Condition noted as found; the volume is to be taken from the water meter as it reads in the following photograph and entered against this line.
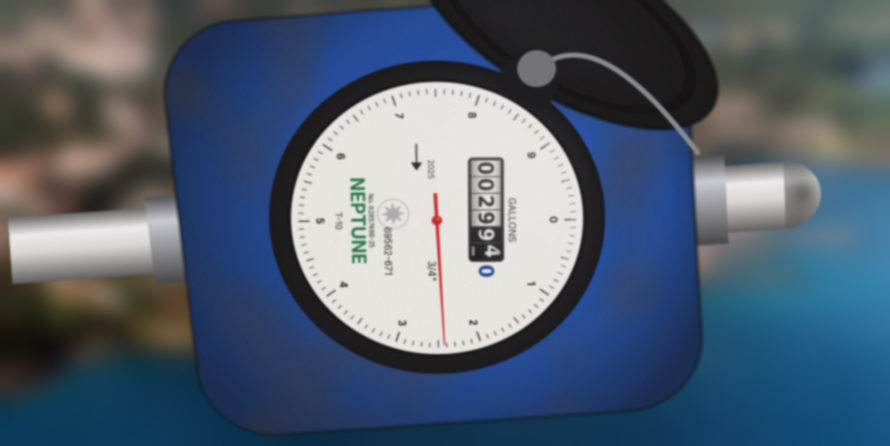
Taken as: 29942.4 gal
